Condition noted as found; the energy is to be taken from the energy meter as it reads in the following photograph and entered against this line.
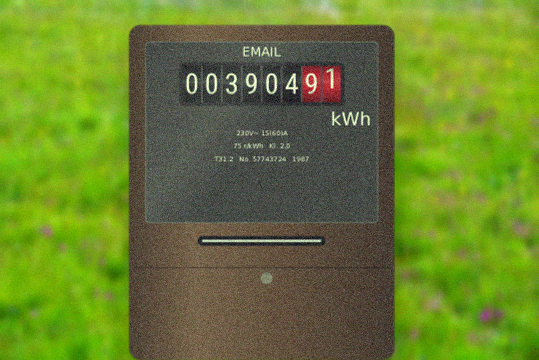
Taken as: 3904.91 kWh
